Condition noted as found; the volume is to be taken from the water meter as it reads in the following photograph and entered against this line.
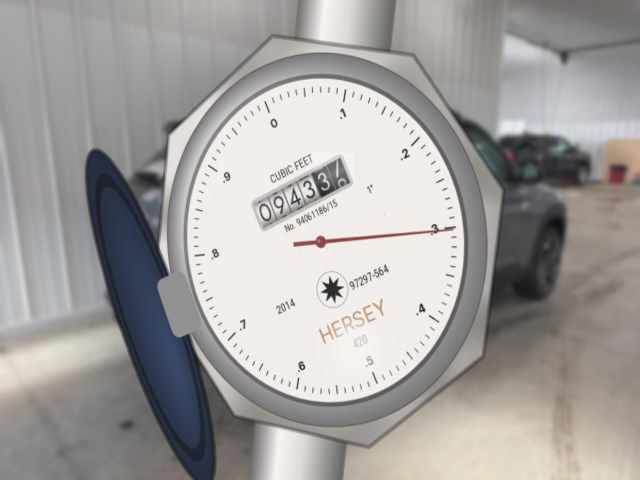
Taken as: 94337.30 ft³
